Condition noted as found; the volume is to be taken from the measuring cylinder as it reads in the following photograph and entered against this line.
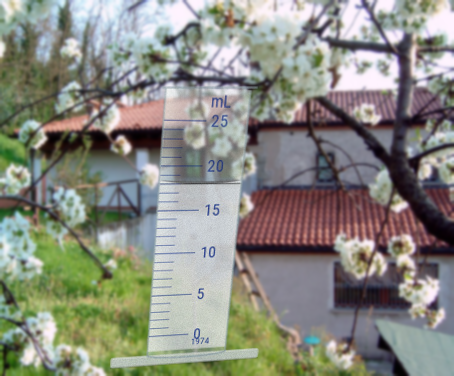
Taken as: 18 mL
